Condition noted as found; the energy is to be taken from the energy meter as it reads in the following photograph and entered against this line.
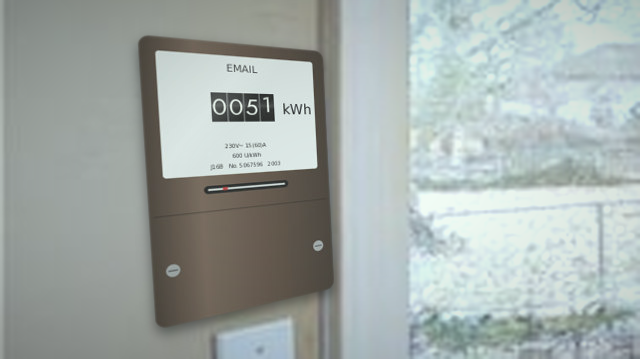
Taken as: 51 kWh
